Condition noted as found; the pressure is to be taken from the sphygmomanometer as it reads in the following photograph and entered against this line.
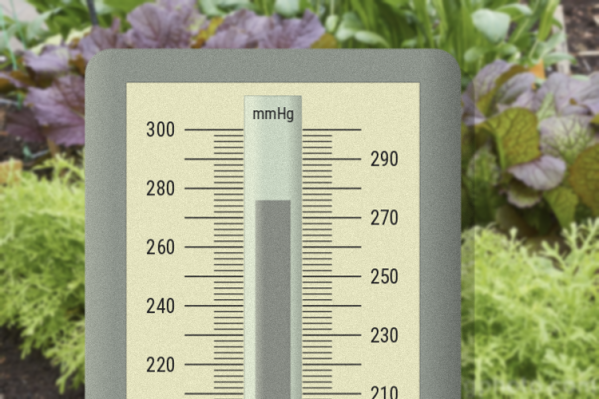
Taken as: 276 mmHg
